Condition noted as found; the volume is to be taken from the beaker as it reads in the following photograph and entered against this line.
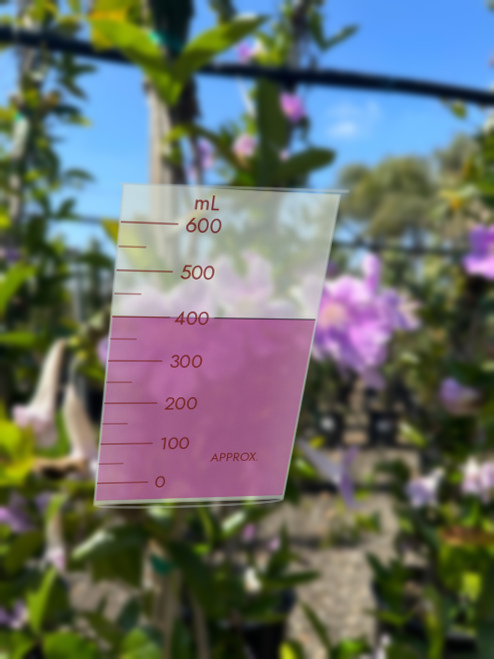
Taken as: 400 mL
